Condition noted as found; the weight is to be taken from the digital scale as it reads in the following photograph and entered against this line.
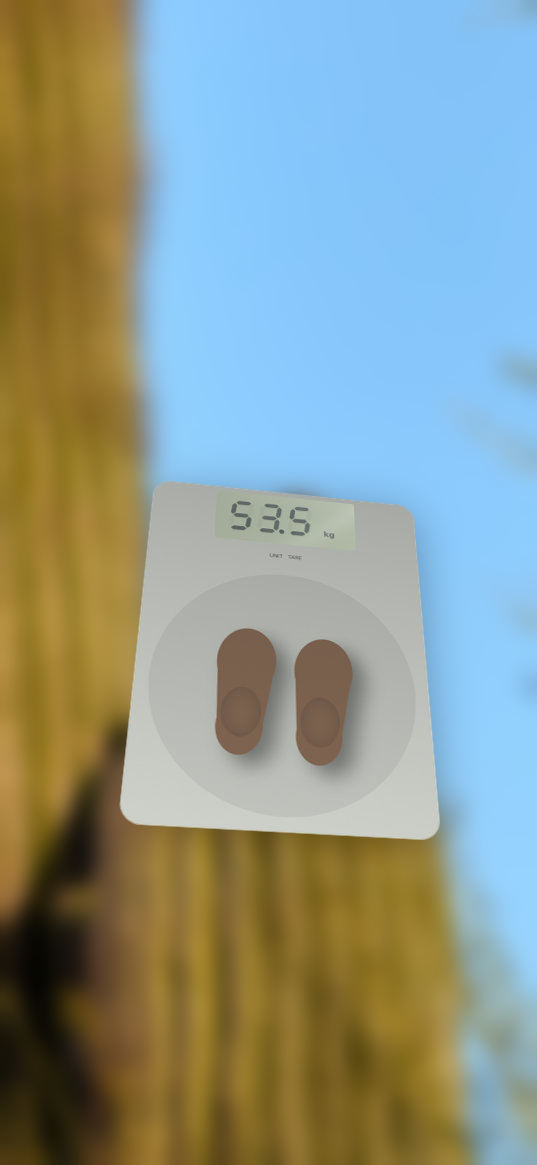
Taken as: 53.5 kg
